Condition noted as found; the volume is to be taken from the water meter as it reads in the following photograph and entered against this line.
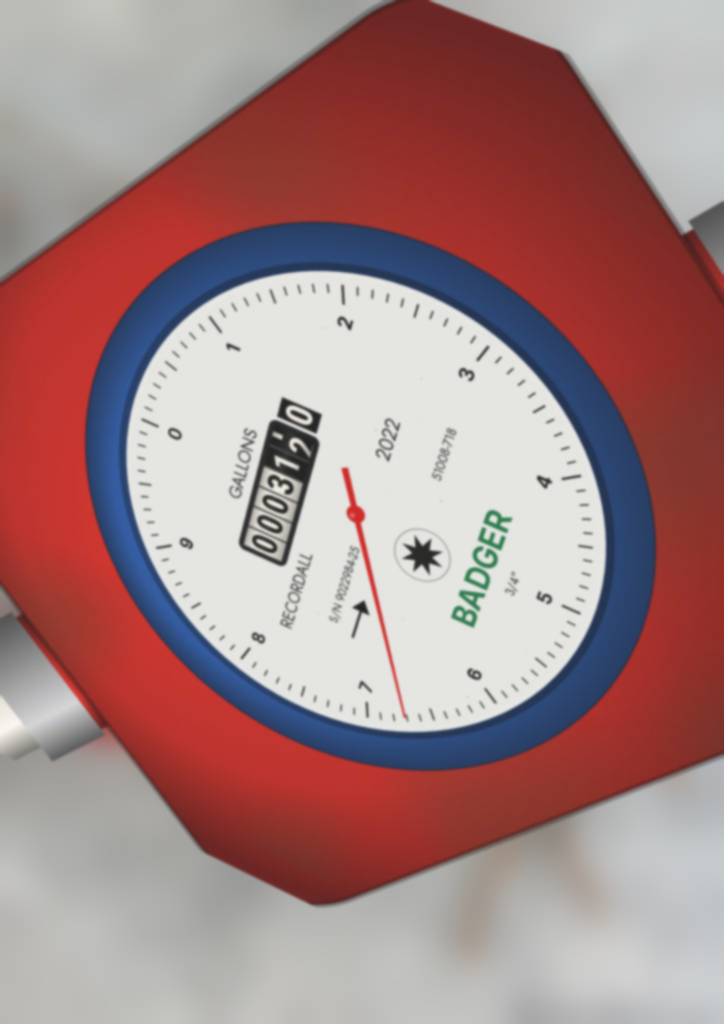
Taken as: 3116.7 gal
